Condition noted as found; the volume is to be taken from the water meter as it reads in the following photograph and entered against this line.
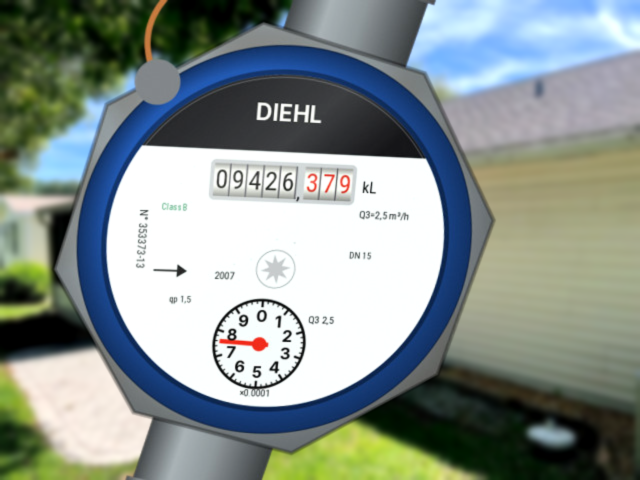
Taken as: 9426.3797 kL
